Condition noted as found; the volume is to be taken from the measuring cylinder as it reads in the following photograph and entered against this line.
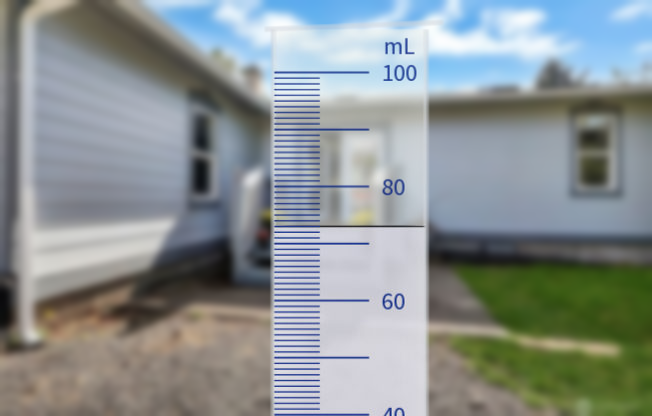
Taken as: 73 mL
